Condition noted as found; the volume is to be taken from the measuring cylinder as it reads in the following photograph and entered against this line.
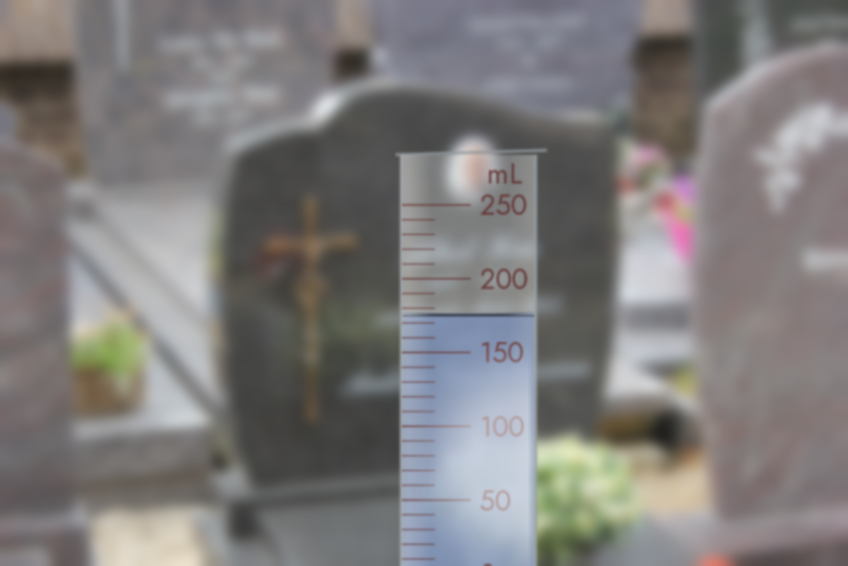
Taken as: 175 mL
